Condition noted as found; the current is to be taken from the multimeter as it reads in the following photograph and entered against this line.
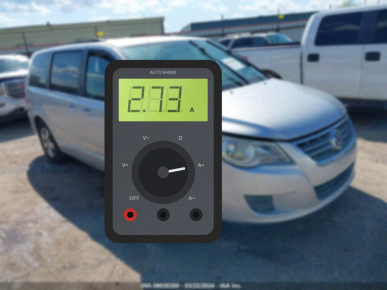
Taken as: 2.73 A
